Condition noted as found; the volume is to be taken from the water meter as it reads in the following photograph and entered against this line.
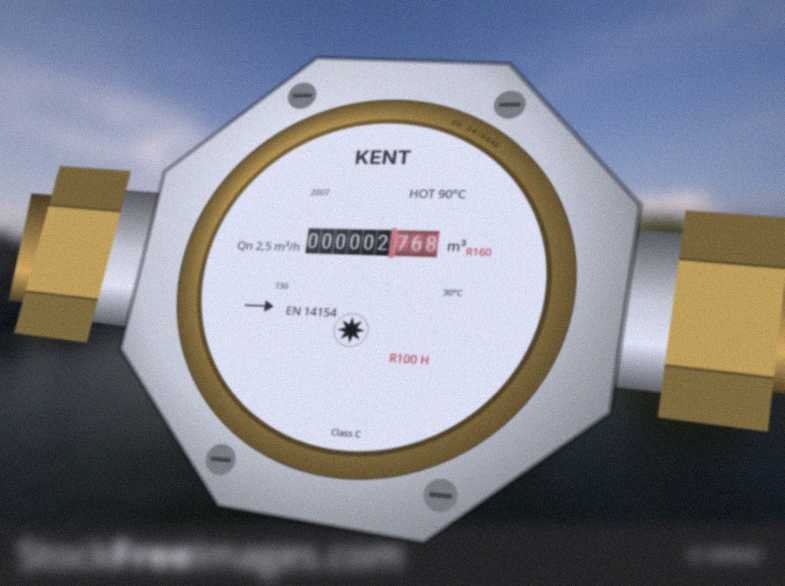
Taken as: 2.768 m³
